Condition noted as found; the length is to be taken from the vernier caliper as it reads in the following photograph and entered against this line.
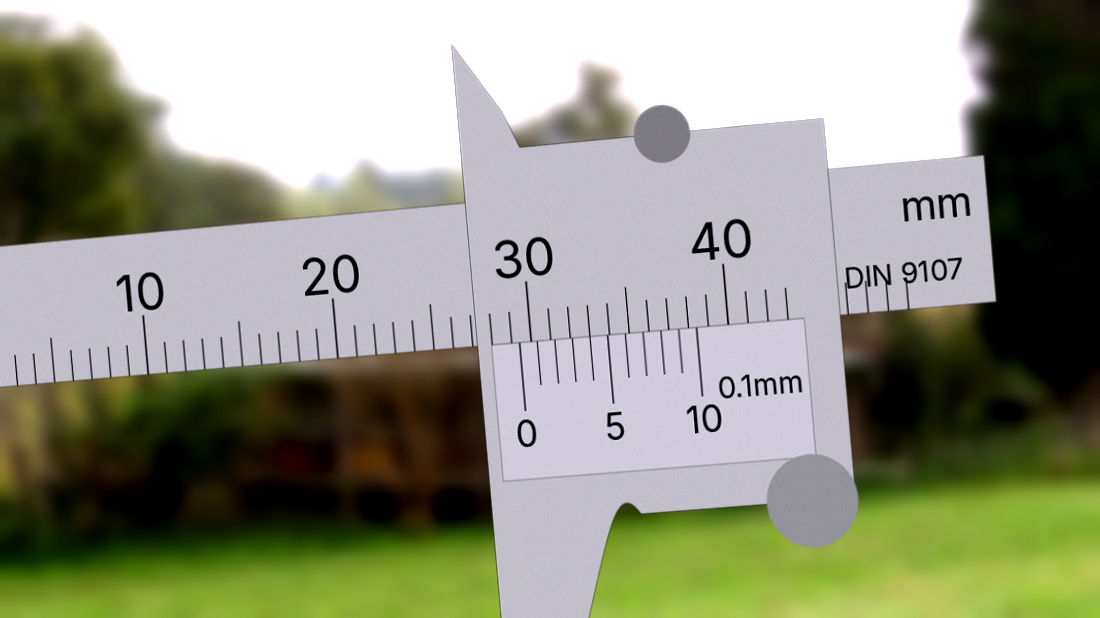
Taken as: 29.4 mm
